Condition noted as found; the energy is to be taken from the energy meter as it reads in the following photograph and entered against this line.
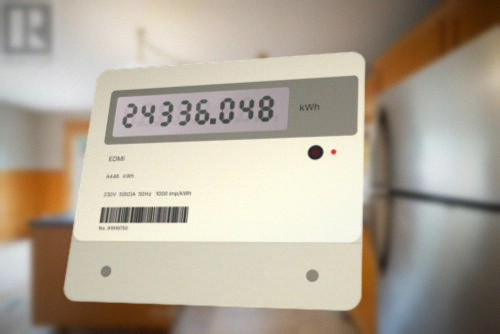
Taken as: 24336.048 kWh
